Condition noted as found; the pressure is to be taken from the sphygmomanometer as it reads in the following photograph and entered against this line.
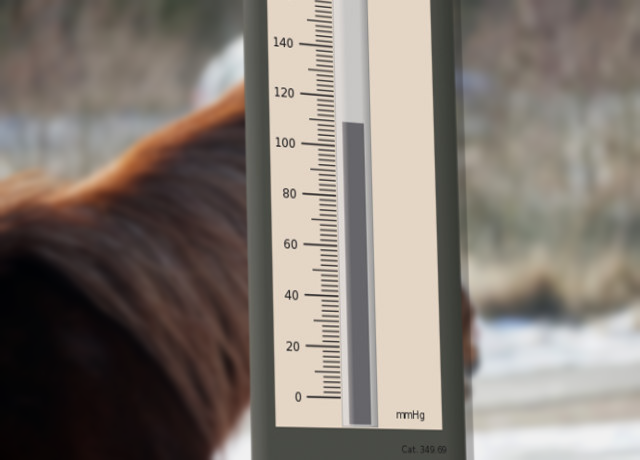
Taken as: 110 mmHg
